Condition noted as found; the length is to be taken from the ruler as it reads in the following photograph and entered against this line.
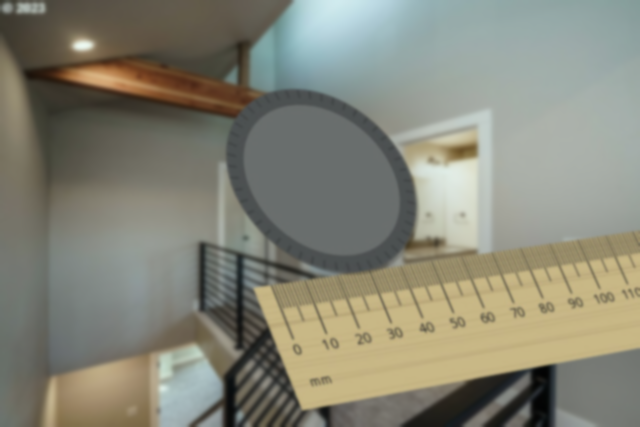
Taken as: 55 mm
